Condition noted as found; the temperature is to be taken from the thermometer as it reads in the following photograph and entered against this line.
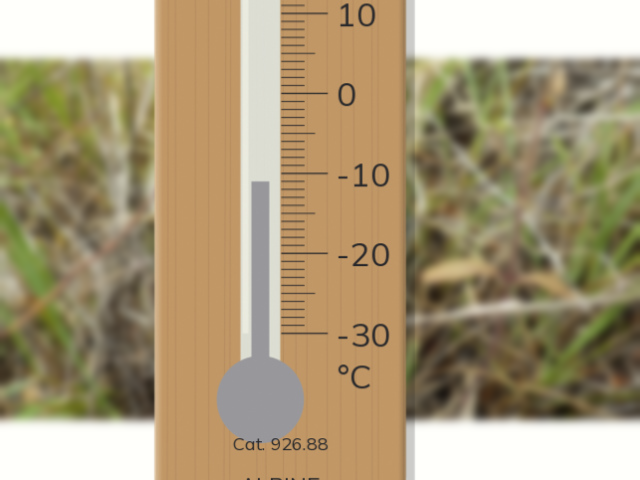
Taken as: -11 °C
